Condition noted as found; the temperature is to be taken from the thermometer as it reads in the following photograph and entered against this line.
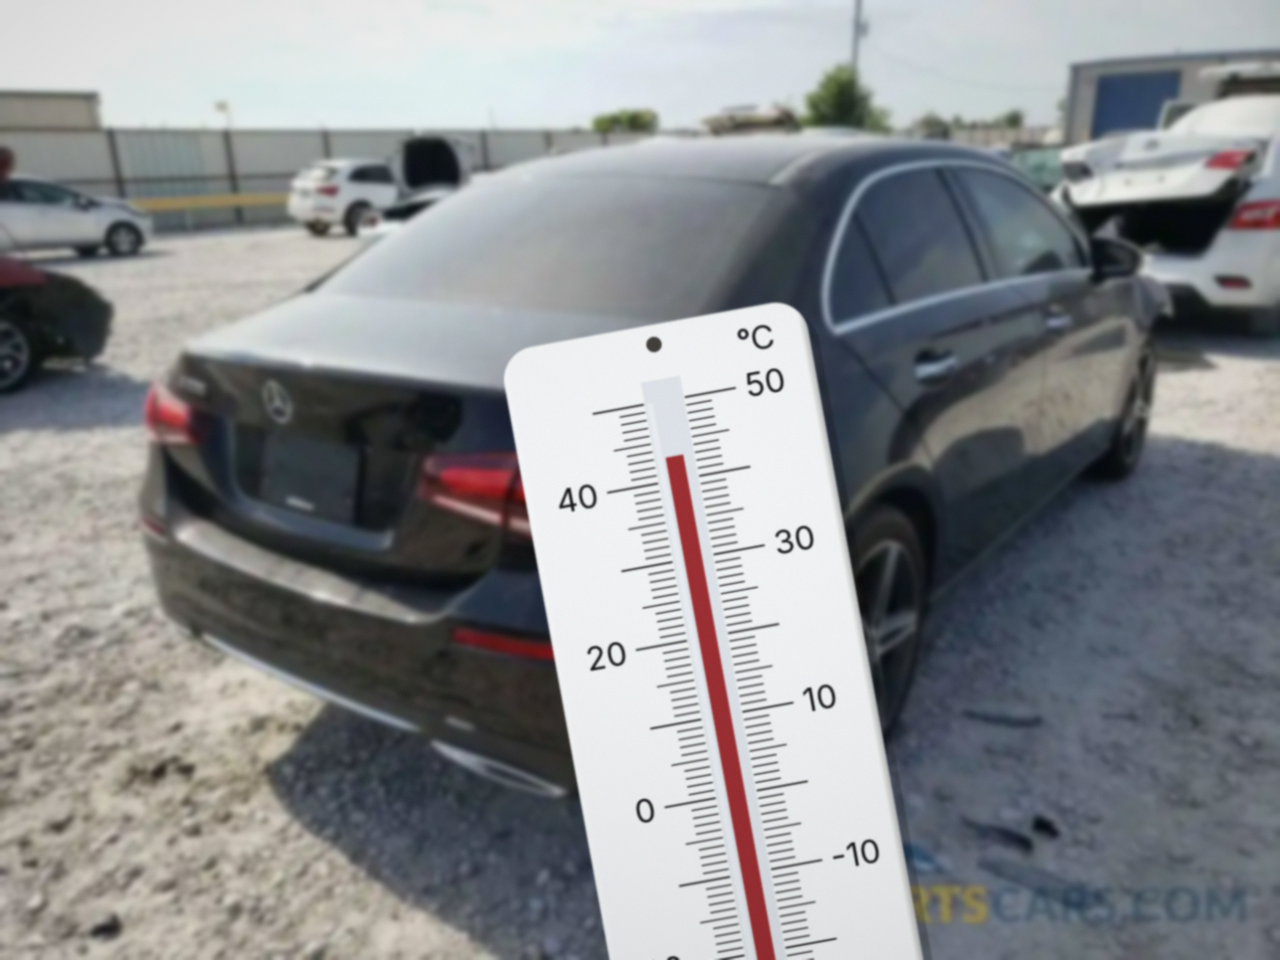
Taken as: 43 °C
